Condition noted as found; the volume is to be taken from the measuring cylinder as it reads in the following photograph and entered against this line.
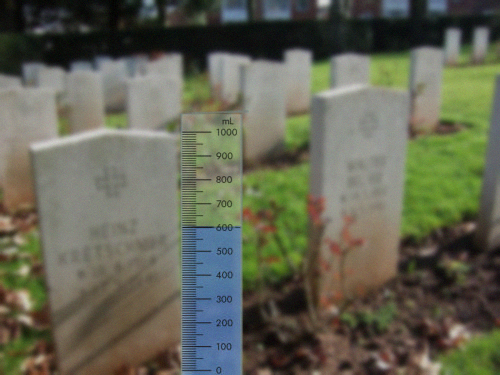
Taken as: 600 mL
